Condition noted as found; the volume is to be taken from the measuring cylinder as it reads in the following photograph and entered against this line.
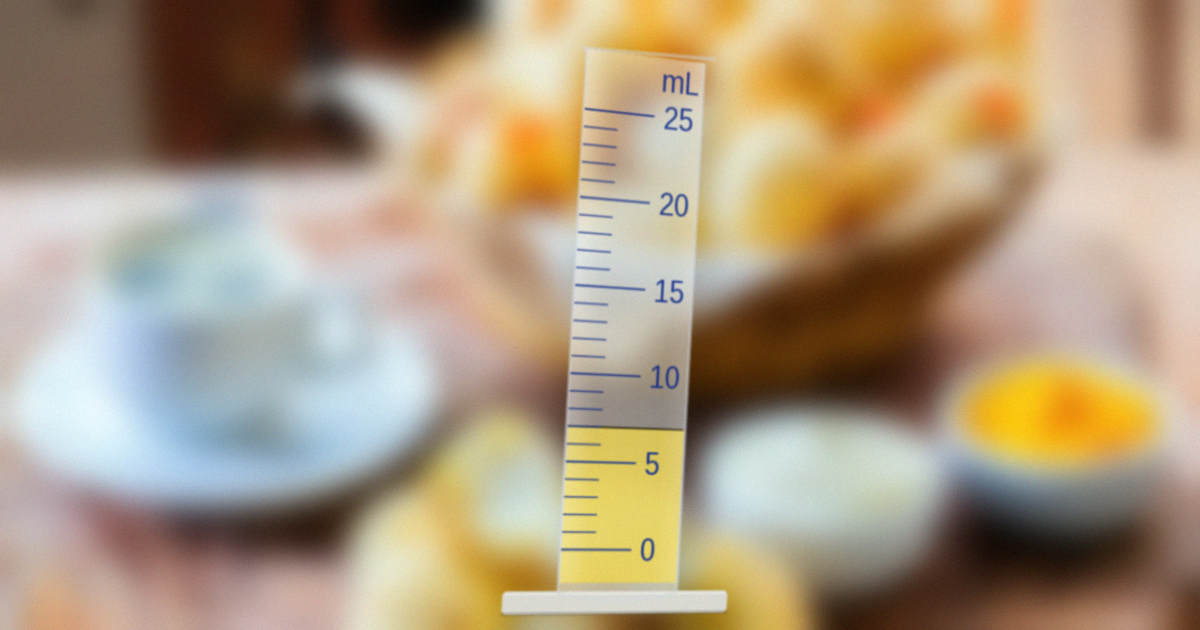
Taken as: 7 mL
